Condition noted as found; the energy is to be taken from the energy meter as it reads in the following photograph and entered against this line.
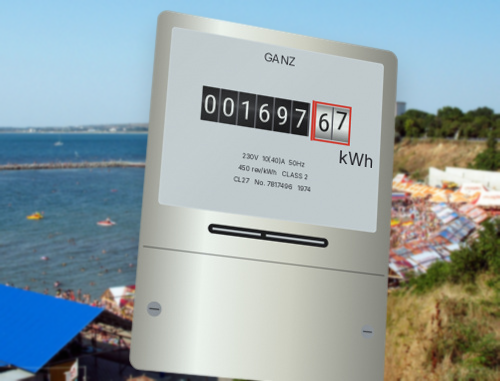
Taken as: 1697.67 kWh
